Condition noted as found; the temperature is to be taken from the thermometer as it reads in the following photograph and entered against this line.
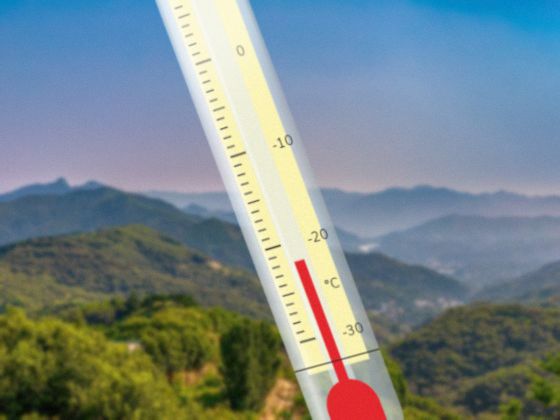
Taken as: -22 °C
